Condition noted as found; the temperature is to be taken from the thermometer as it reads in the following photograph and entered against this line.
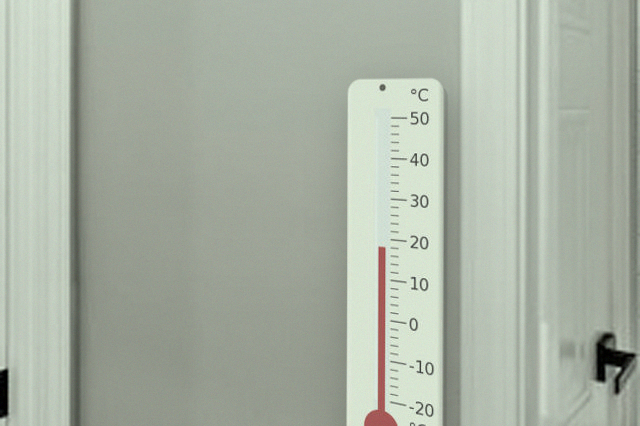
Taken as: 18 °C
